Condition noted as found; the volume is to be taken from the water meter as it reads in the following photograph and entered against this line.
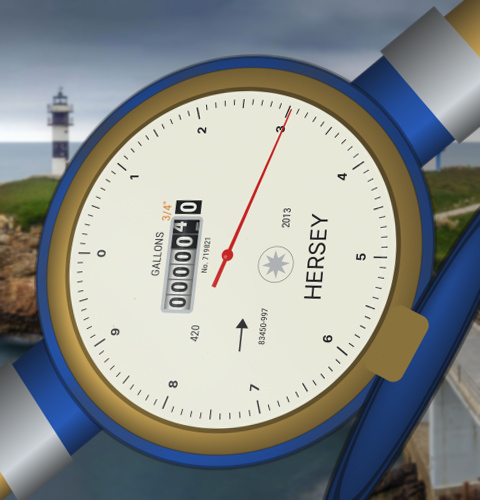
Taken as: 43.0 gal
